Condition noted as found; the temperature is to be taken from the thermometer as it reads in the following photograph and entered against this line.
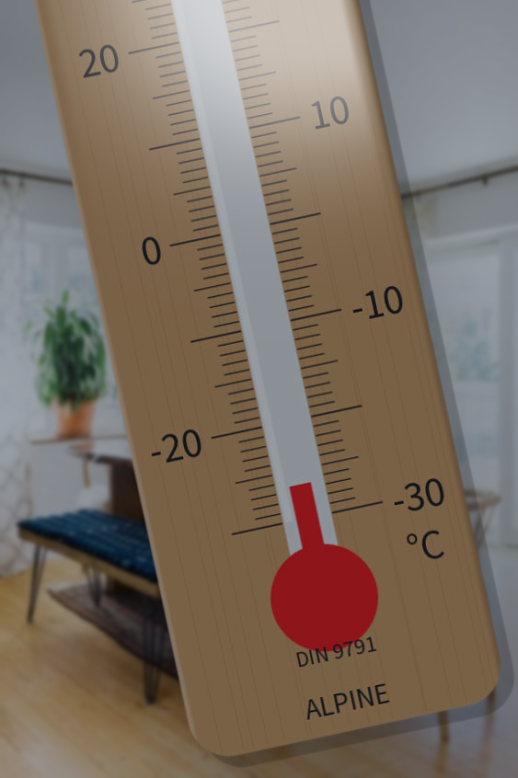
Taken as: -26.5 °C
